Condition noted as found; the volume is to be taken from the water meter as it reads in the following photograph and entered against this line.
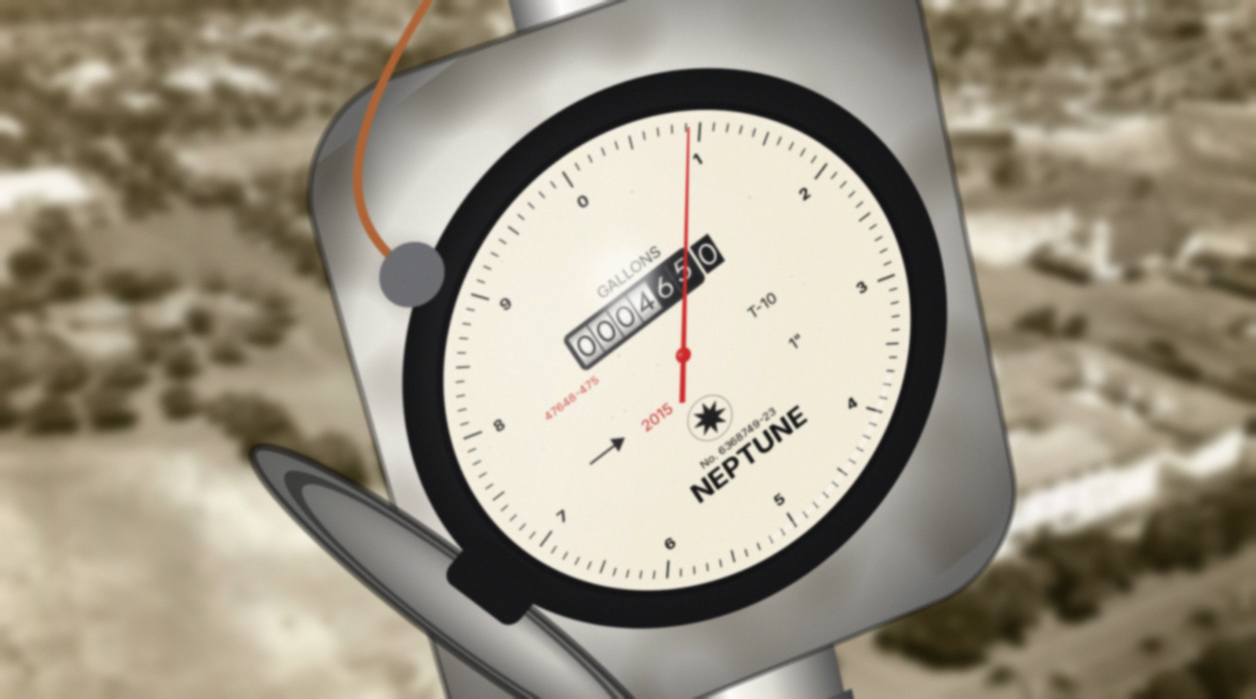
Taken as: 4650.9 gal
